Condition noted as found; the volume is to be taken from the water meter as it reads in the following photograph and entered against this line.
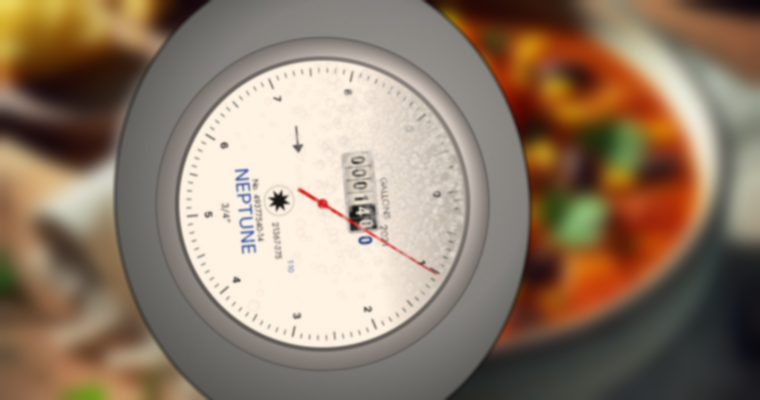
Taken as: 1401.0 gal
